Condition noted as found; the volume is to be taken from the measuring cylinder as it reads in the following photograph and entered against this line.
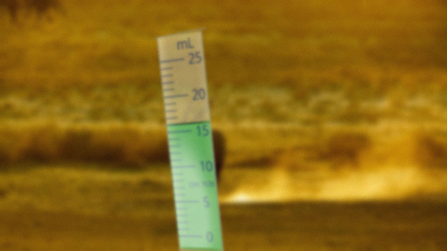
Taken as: 16 mL
